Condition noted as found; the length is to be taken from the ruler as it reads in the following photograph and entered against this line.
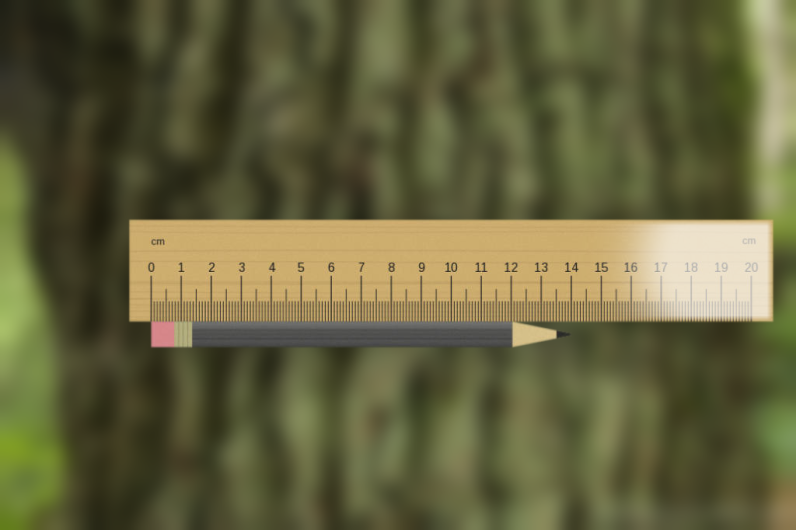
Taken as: 14 cm
